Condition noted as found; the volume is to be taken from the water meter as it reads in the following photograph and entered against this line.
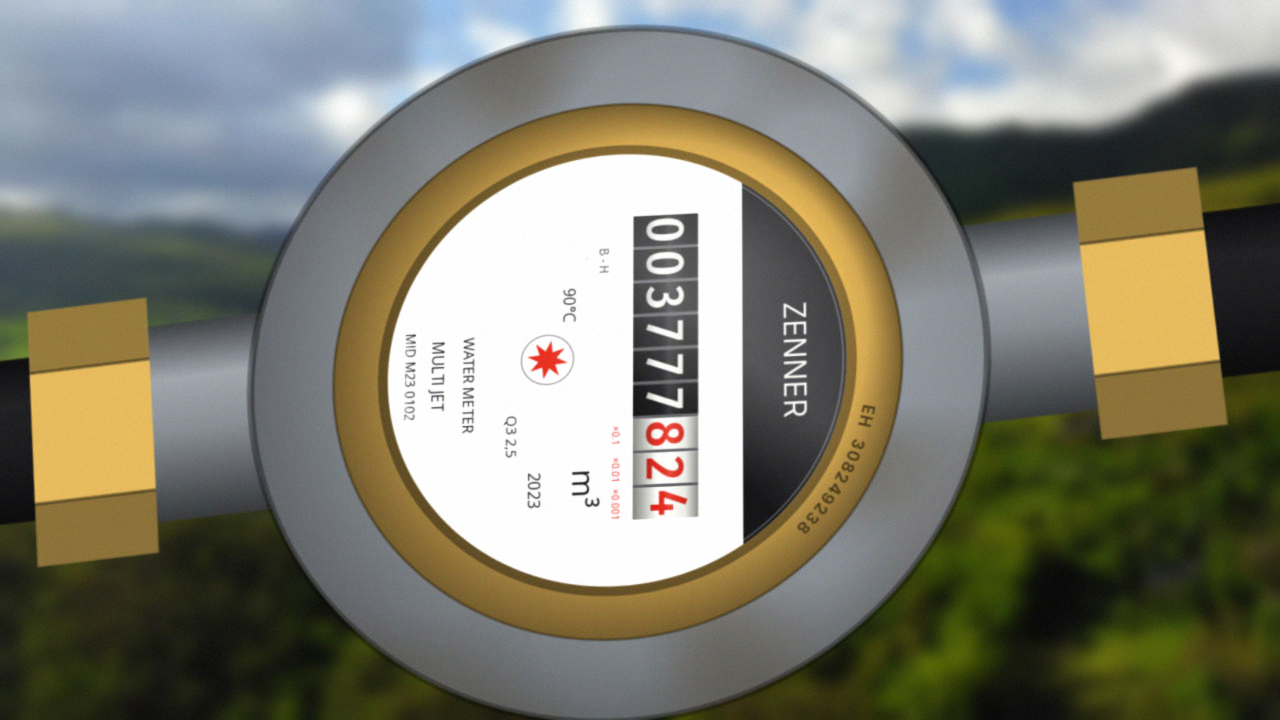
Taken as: 3777.824 m³
